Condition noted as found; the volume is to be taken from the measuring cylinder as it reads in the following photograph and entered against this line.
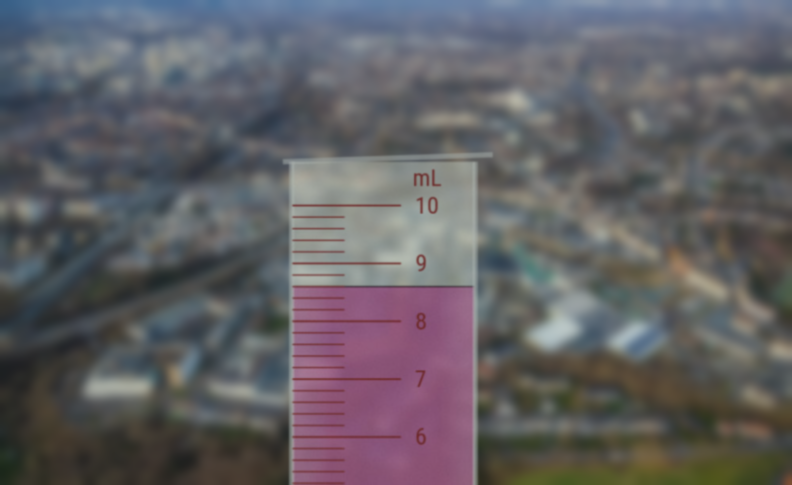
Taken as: 8.6 mL
